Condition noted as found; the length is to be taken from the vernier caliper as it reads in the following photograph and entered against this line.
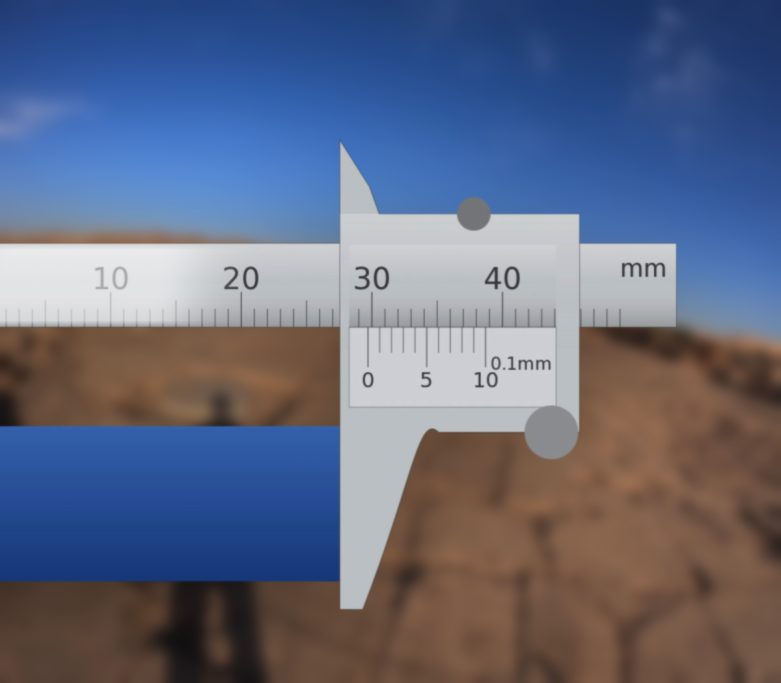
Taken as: 29.7 mm
